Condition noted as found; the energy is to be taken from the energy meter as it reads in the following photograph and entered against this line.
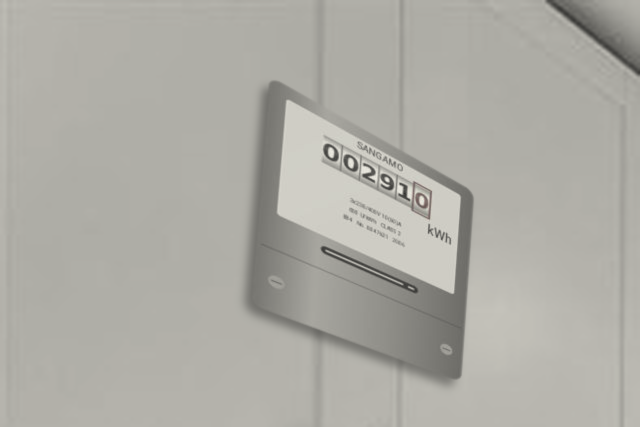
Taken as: 291.0 kWh
